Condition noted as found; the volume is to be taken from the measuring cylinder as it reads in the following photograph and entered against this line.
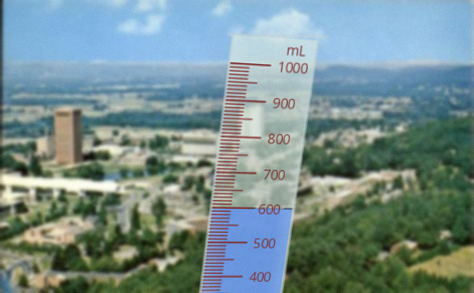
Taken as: 600 mL
